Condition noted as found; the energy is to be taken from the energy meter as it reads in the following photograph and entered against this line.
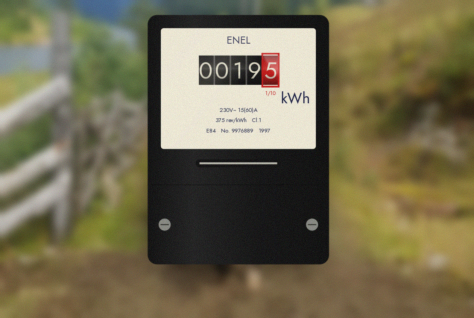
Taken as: 19.5 kWh
